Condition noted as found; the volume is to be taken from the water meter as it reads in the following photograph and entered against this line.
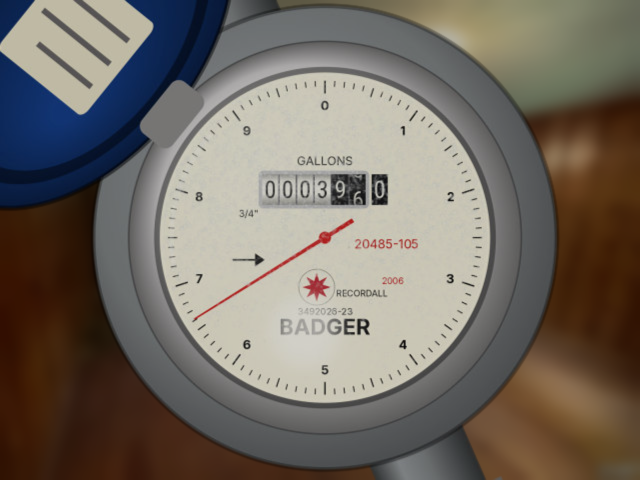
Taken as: 3956.6 gal
